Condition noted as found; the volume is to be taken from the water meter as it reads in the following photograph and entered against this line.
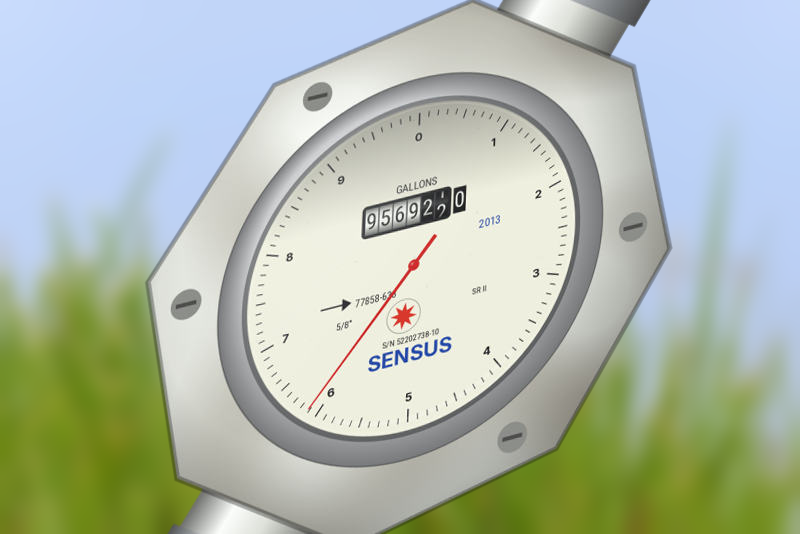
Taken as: 9569216.1 gal
